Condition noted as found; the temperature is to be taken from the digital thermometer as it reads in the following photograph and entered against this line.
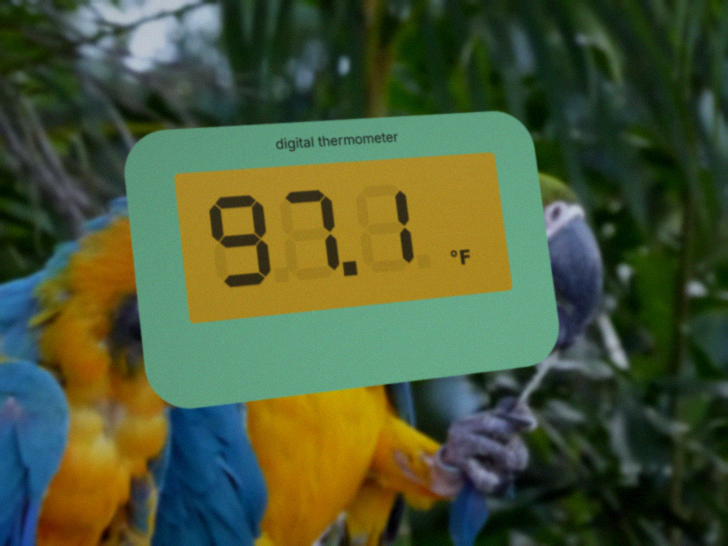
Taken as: 97.1 °F
